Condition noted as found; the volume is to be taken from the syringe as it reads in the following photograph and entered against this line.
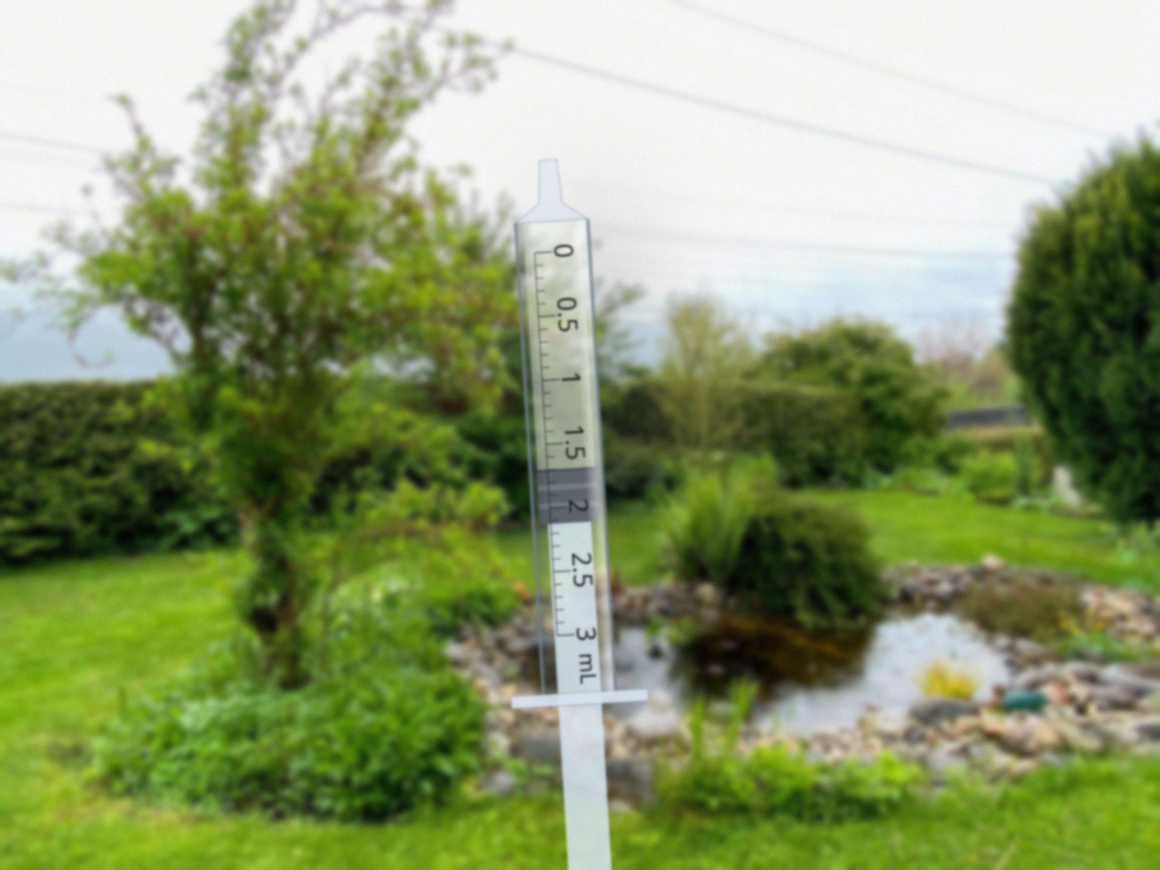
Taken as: 1.7 mL
